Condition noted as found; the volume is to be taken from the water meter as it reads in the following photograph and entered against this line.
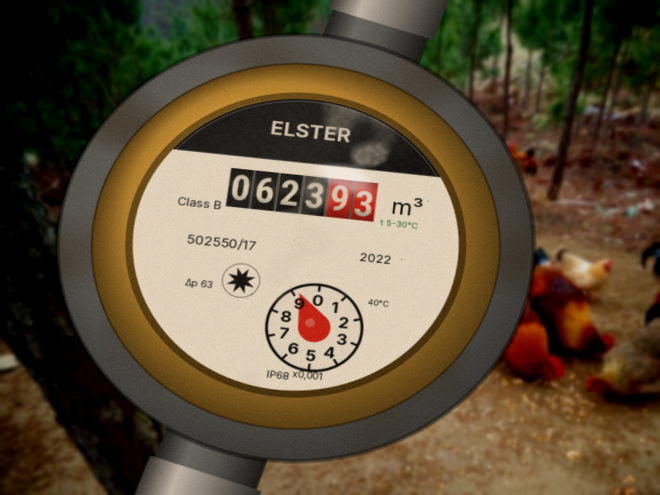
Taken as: 623.929 m³
